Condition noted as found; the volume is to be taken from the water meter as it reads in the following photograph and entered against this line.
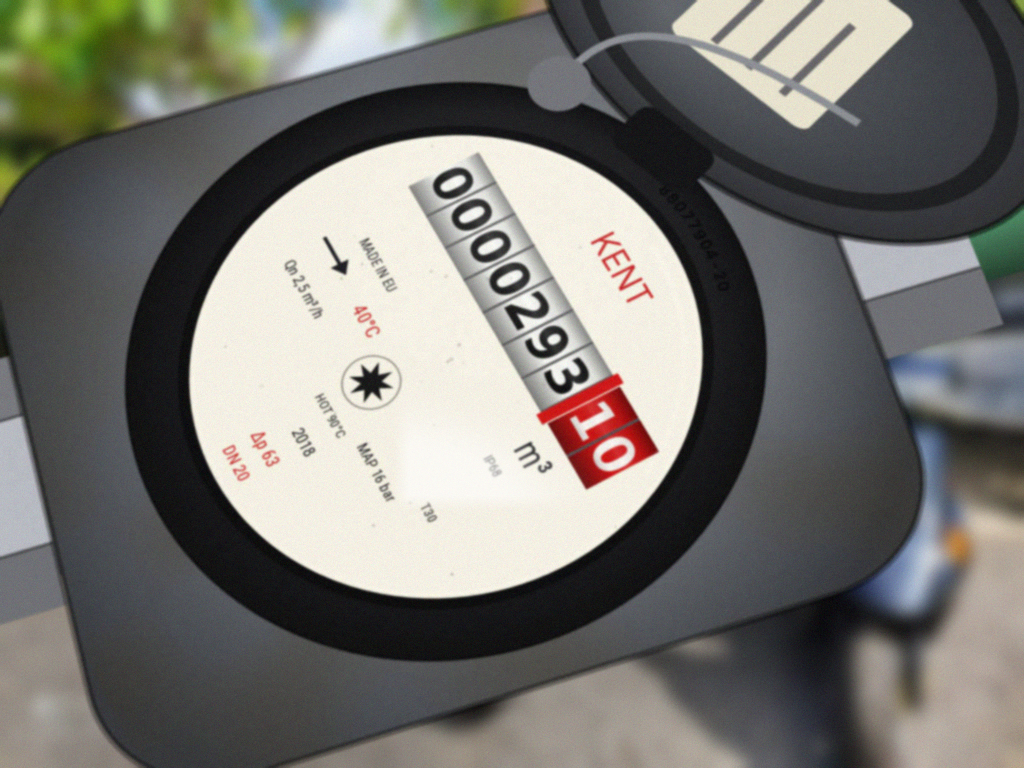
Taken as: 293.10 m³
